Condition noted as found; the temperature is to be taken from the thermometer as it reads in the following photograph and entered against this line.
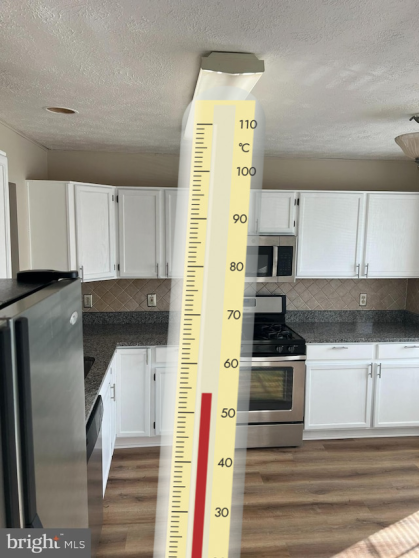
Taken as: 54 °C
